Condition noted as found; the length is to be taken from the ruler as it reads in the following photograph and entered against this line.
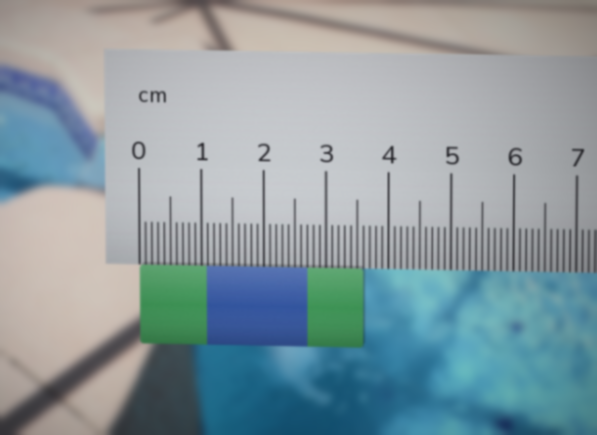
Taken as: 3.6 cm
